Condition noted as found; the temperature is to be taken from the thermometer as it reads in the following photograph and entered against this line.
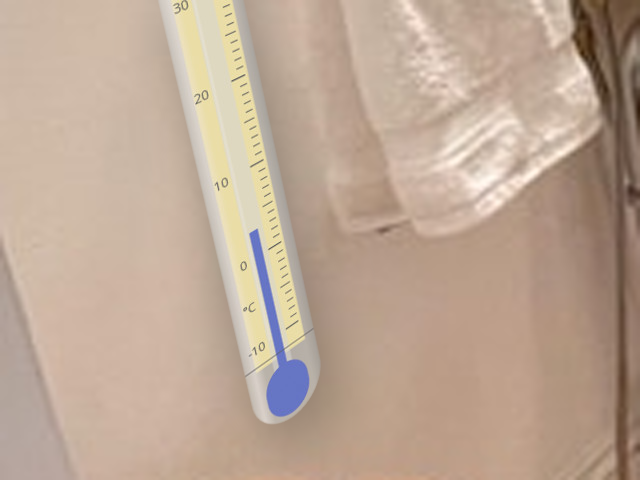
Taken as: 3 °C
